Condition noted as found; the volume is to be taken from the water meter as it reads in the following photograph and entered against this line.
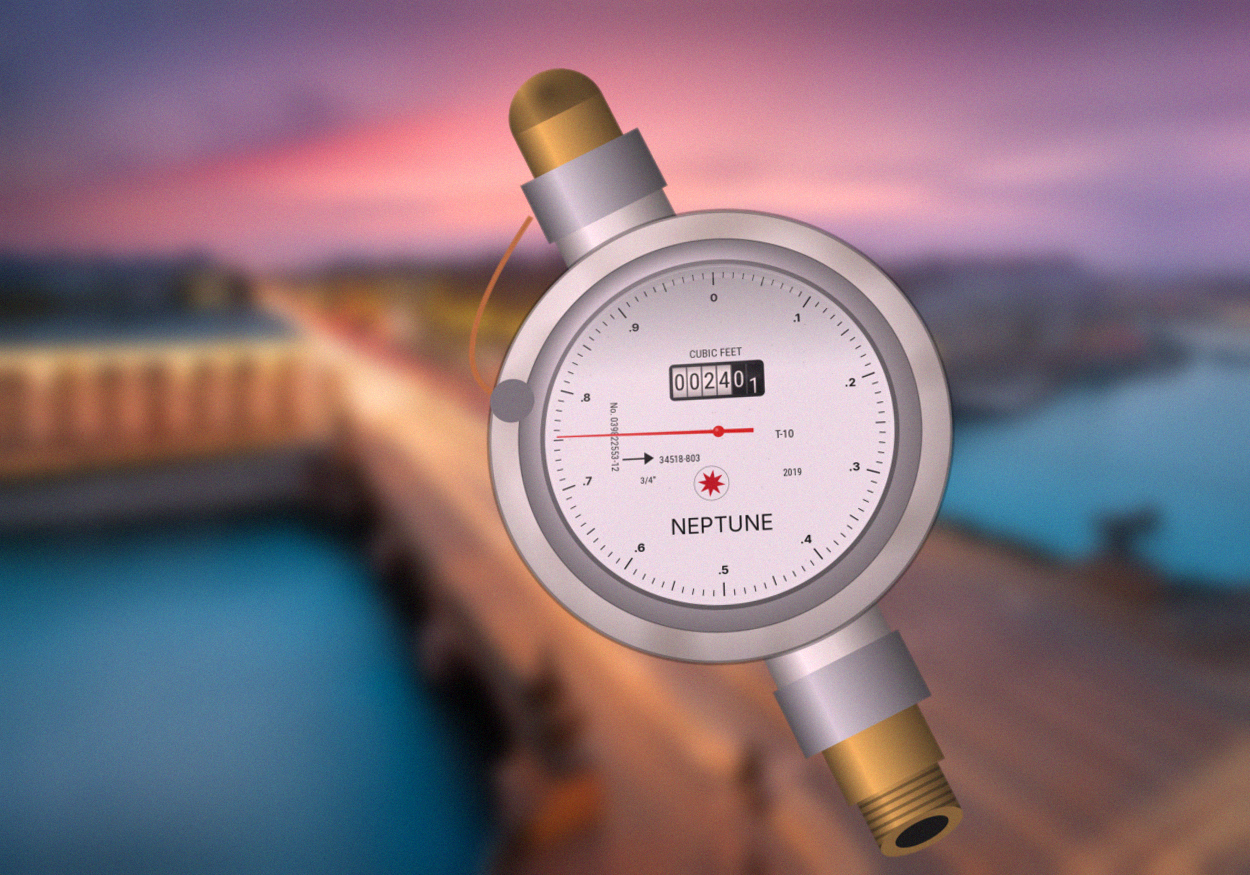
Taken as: 2400.75 ft³
